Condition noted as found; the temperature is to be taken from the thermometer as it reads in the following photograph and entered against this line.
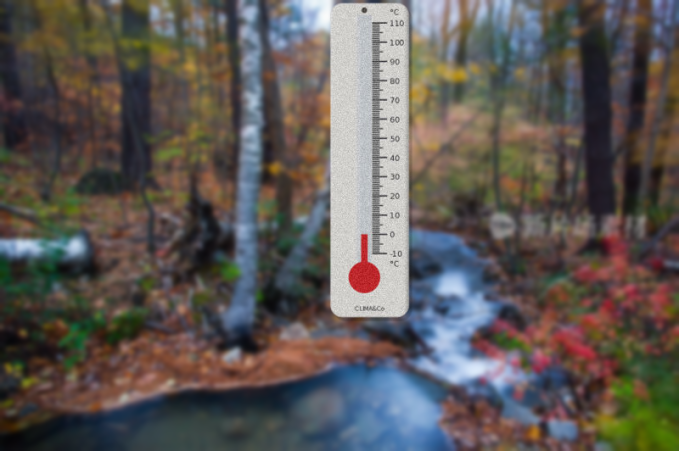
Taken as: 0 °C
